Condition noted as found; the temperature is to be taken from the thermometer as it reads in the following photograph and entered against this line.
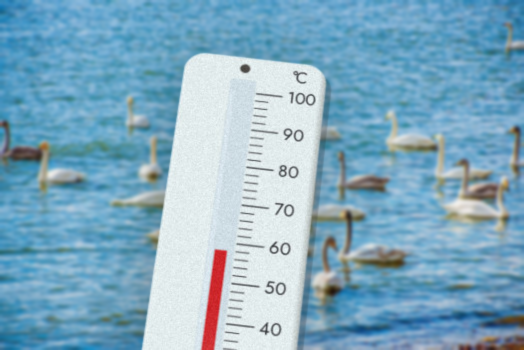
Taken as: 58 °C
